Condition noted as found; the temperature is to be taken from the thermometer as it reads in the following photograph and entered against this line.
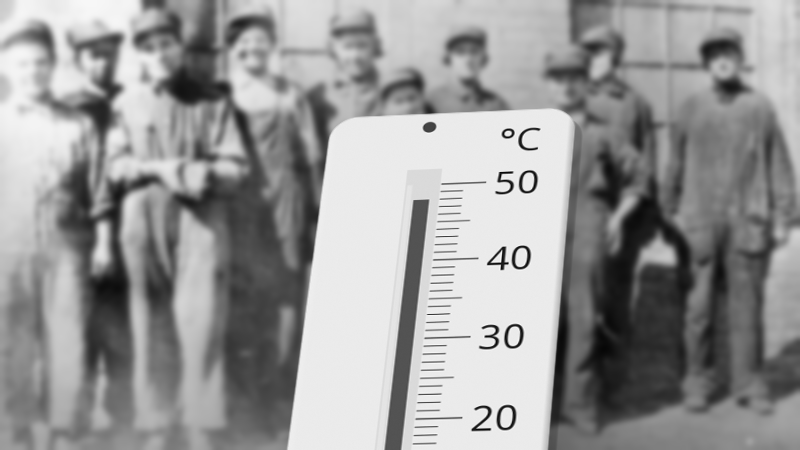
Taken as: 48 °C
